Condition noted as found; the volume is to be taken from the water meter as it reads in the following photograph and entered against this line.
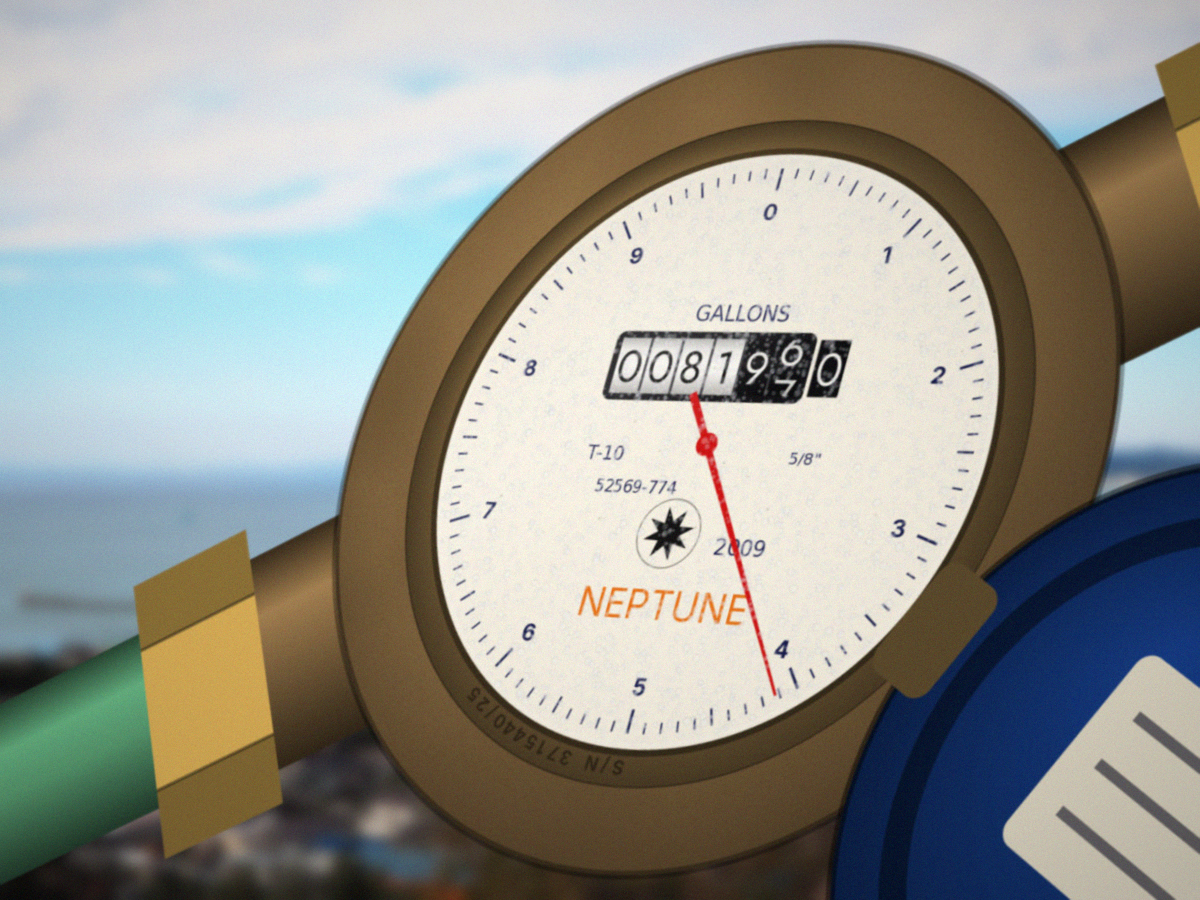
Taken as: 81964.1 gal
